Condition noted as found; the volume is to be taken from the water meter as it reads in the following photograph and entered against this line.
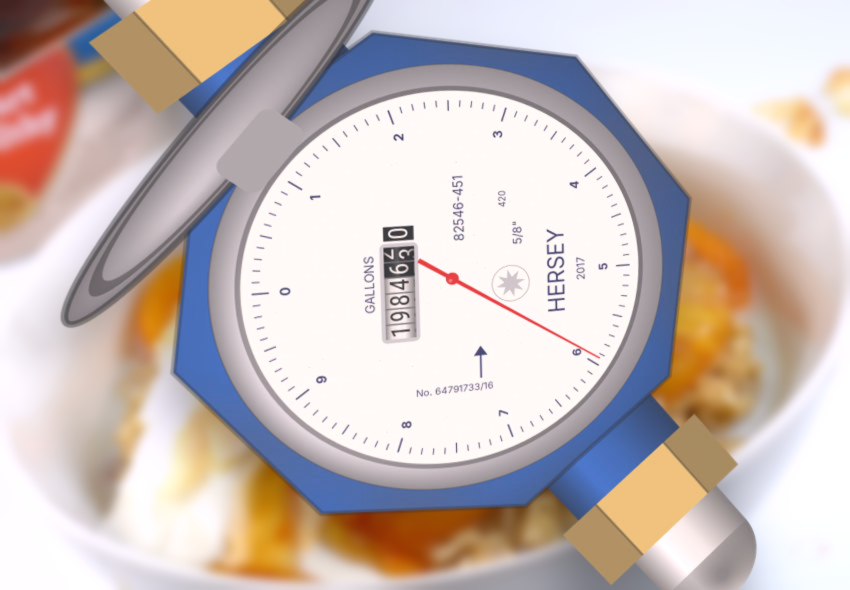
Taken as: 1984625.9 gal
